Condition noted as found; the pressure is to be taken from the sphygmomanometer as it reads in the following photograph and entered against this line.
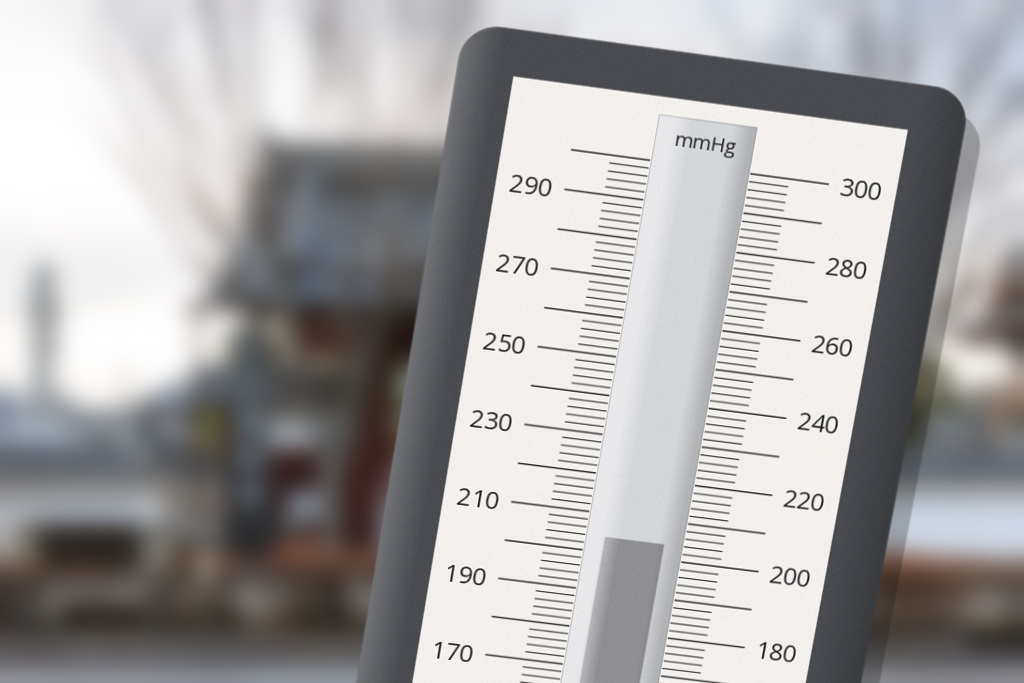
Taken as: 204 mmHg
